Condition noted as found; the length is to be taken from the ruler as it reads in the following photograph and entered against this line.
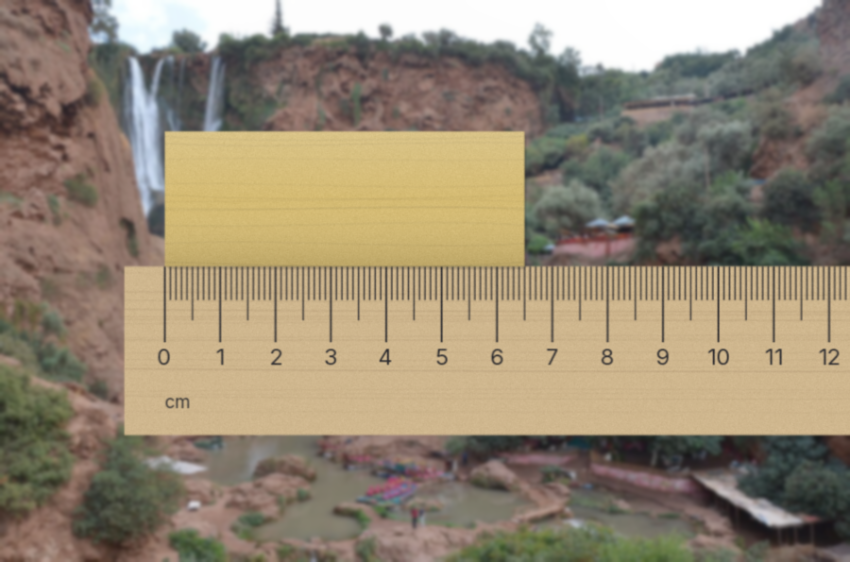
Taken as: 6.5 cm
